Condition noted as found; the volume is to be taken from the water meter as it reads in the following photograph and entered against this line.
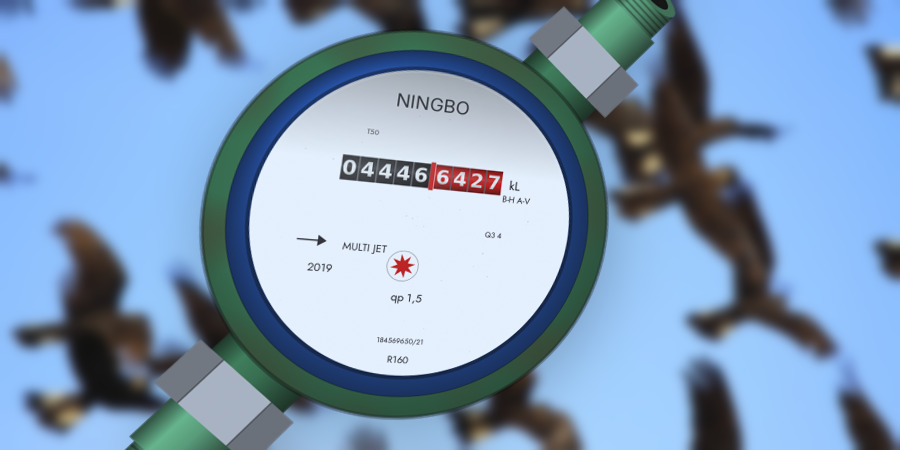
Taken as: 4446.6427 kL
